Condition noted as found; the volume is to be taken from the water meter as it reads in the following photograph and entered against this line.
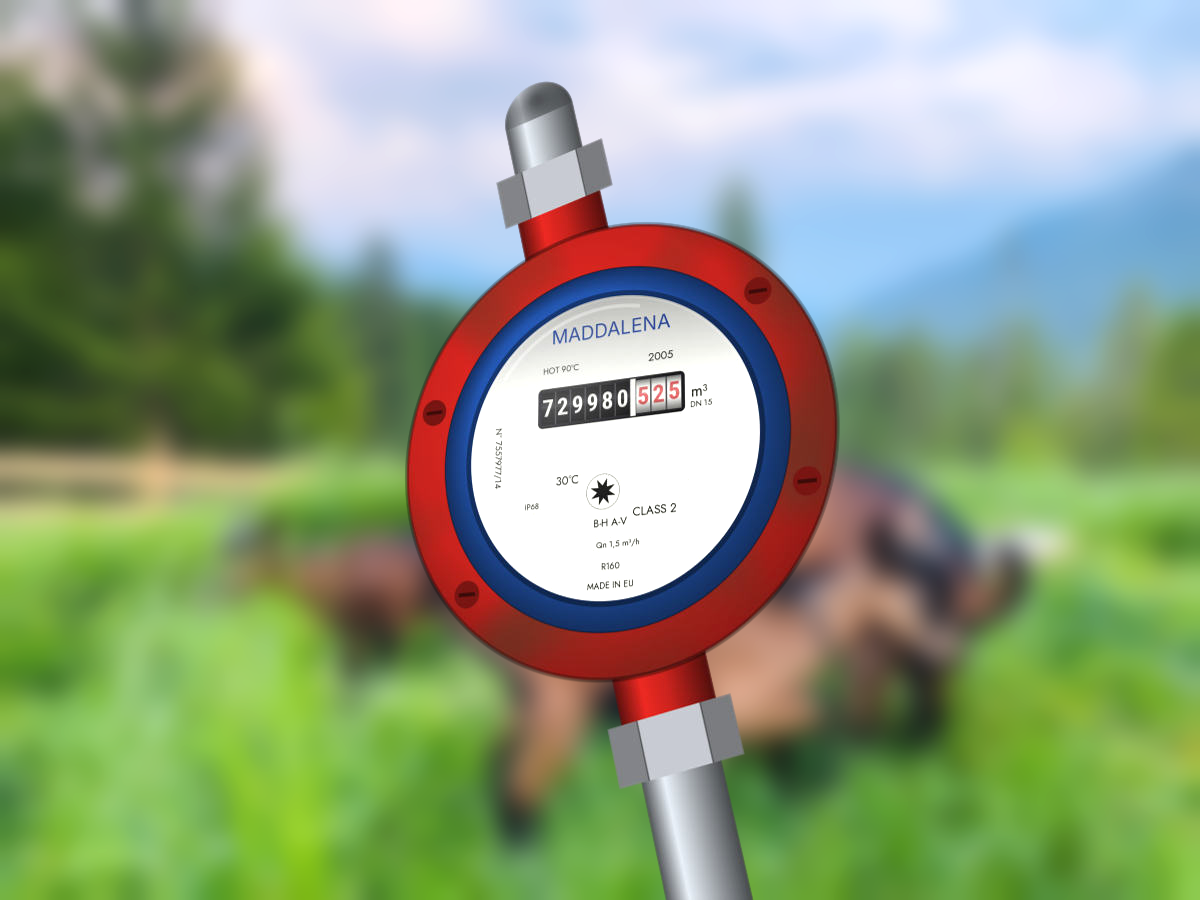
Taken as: 729980.525 m³
